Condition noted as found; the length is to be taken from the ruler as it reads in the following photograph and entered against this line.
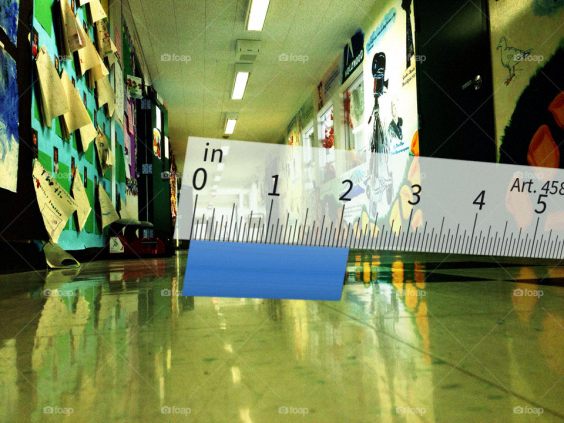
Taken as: 2.1875 in
